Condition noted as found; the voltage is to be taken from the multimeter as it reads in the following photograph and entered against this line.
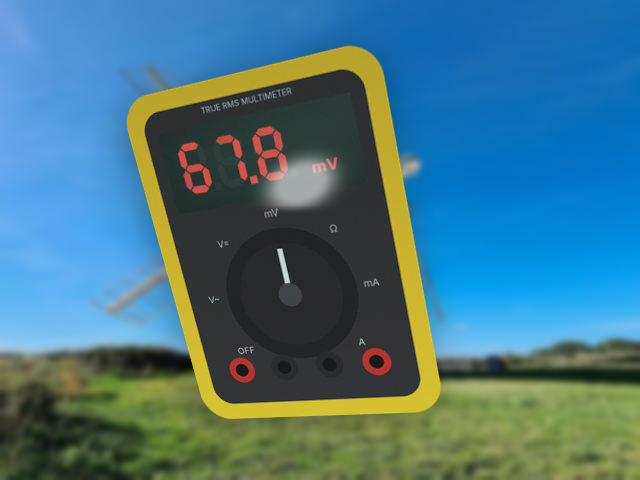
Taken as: 67.8 mV
